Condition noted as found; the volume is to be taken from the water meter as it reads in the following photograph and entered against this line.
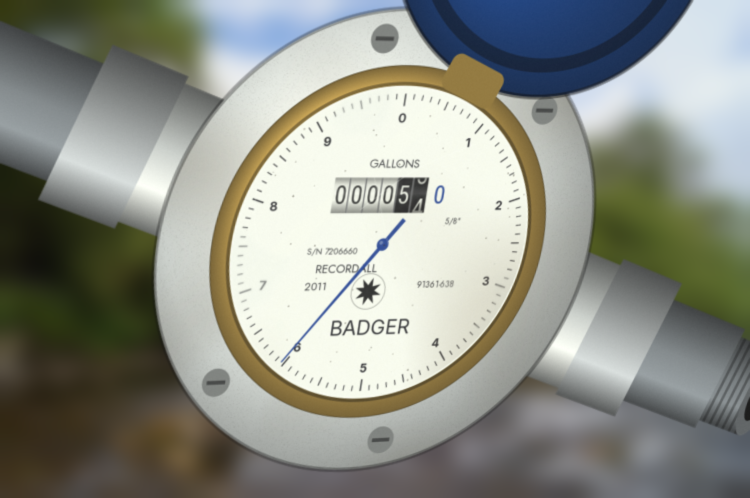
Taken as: 536.0 gal
